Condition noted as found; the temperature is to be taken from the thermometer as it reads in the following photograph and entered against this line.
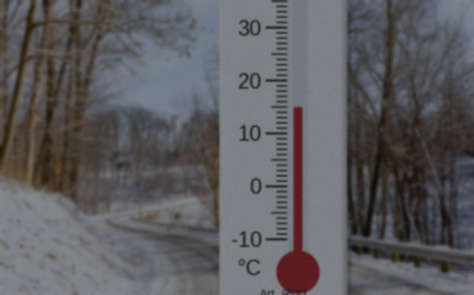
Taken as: 15 °C
